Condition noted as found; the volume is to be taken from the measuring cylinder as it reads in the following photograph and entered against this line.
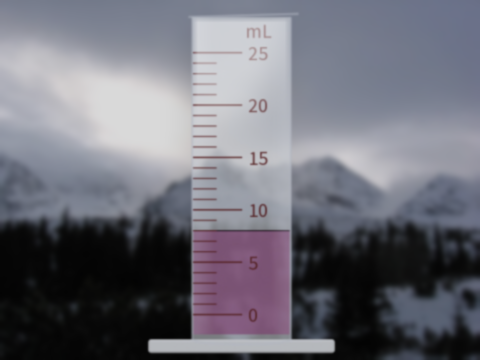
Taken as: 8 mL
